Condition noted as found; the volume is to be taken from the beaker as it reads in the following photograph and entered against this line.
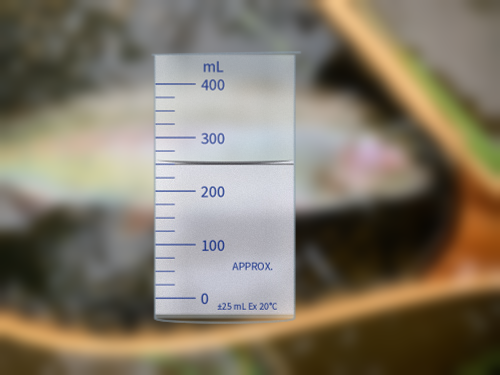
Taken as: 250 mL
